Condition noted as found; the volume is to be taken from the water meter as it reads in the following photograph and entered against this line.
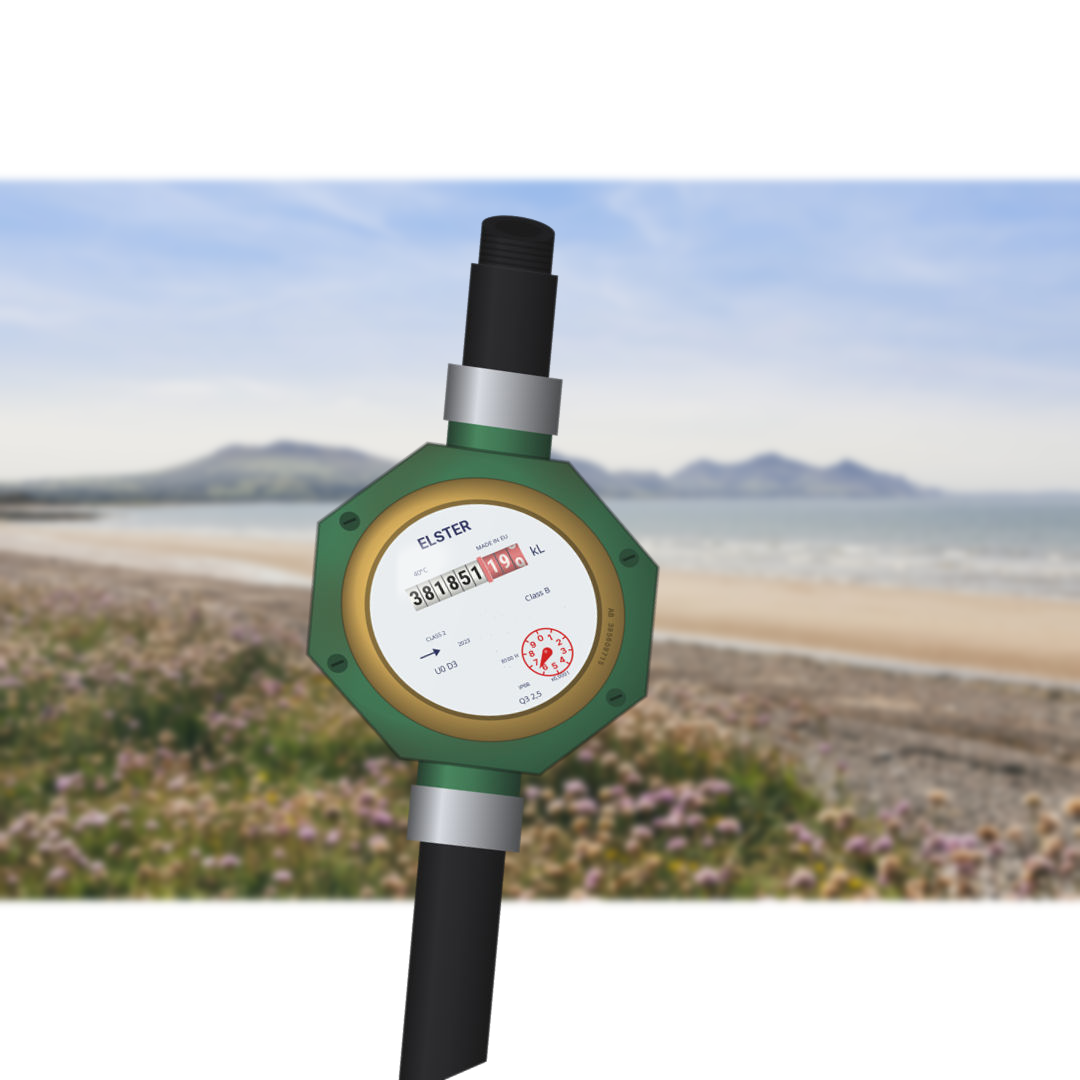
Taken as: 381851.1986 kL
